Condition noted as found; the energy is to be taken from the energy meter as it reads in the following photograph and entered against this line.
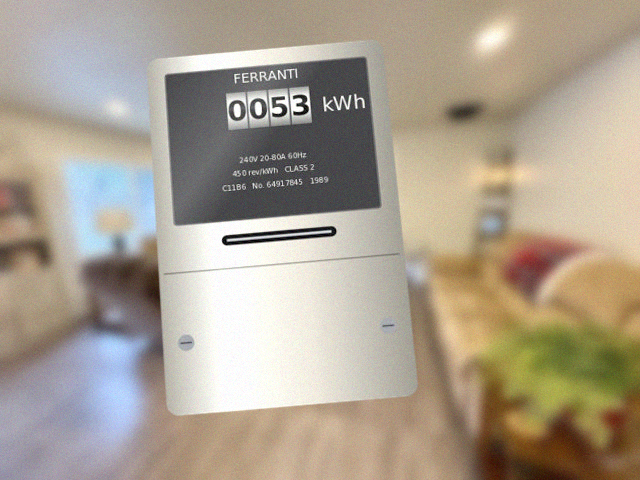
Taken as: 53 kWh
